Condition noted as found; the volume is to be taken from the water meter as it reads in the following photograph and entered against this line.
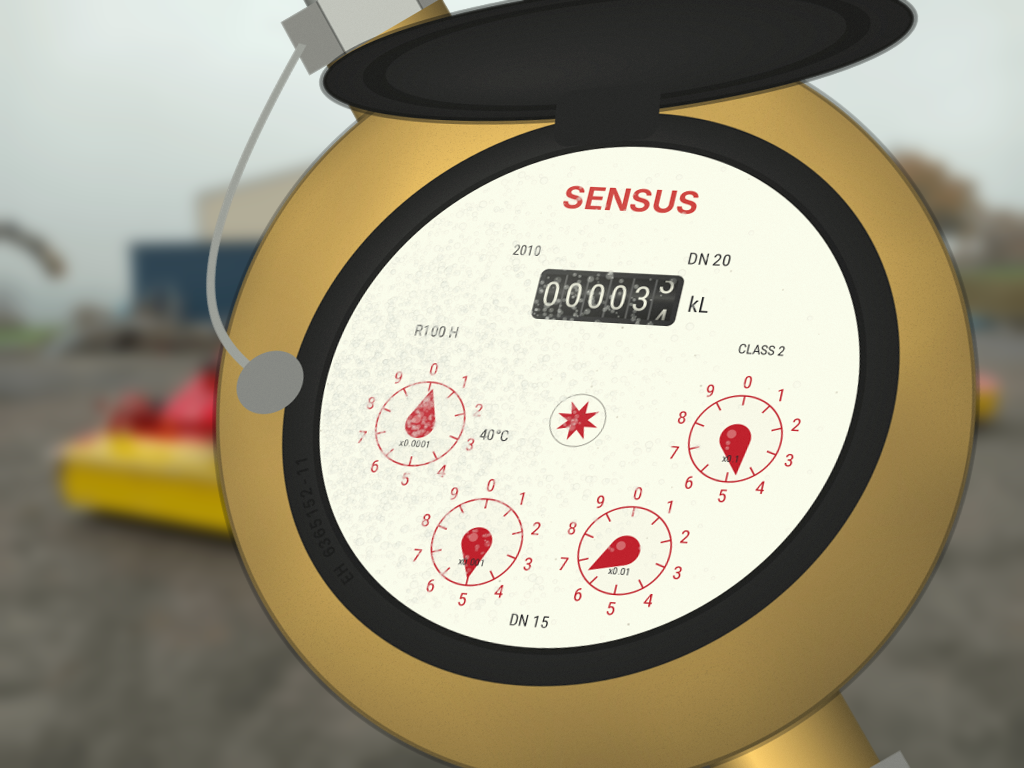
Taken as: 33.4650 kL
